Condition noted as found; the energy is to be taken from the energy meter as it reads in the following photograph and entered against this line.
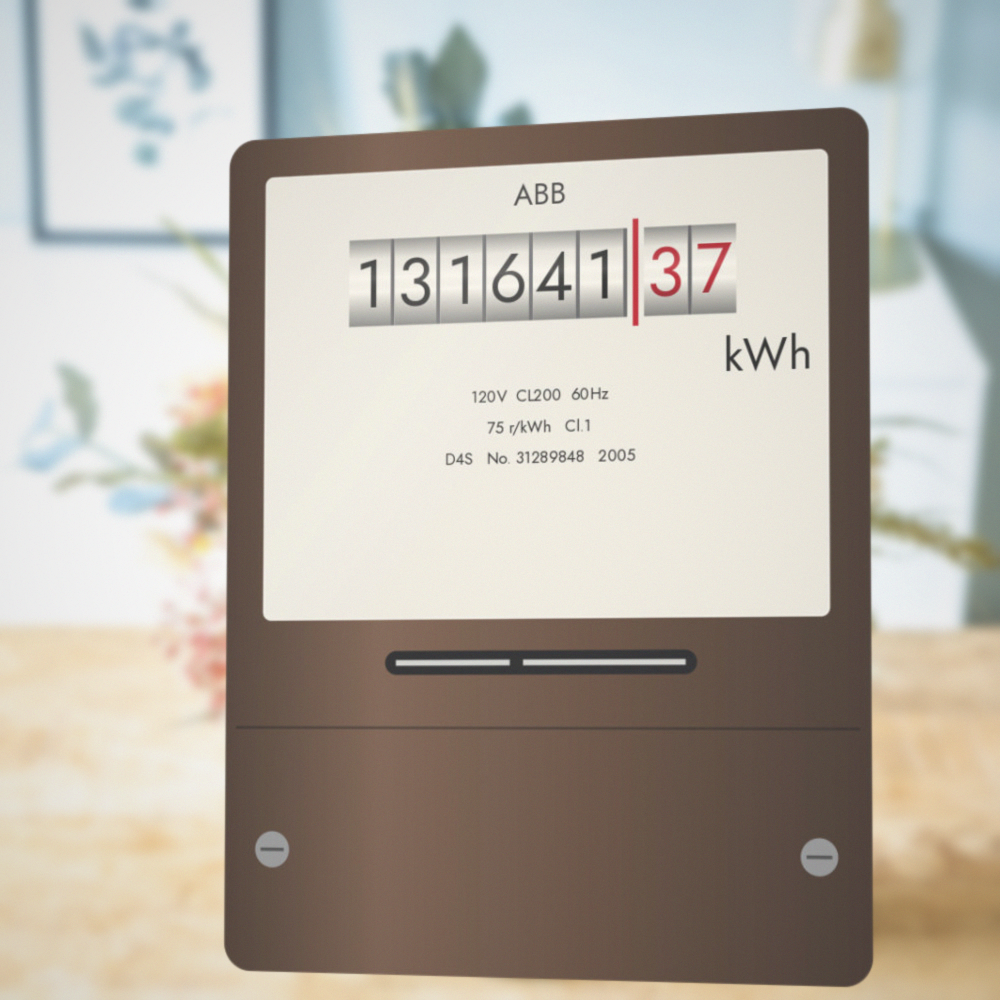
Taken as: 131641.37 kWh
